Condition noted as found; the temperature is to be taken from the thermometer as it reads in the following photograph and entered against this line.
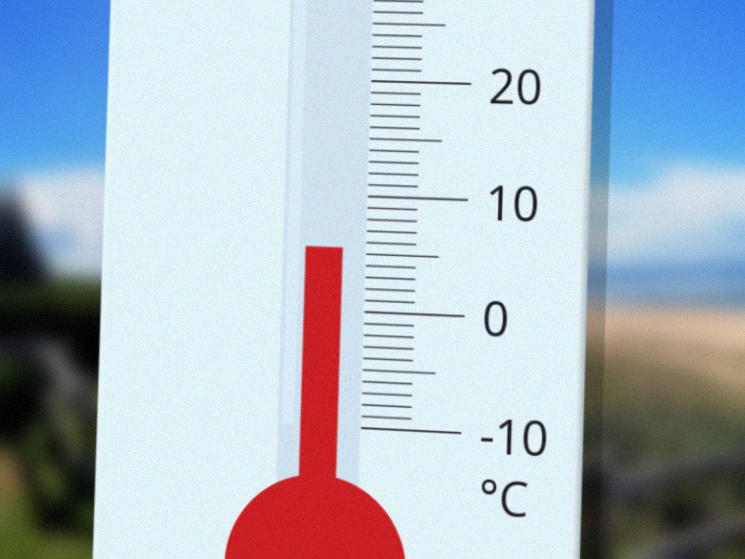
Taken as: 5.5 °C
